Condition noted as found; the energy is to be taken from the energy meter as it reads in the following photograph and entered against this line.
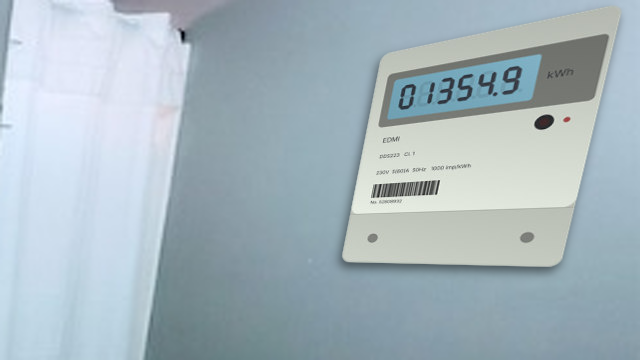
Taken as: 1354.9 kWh
